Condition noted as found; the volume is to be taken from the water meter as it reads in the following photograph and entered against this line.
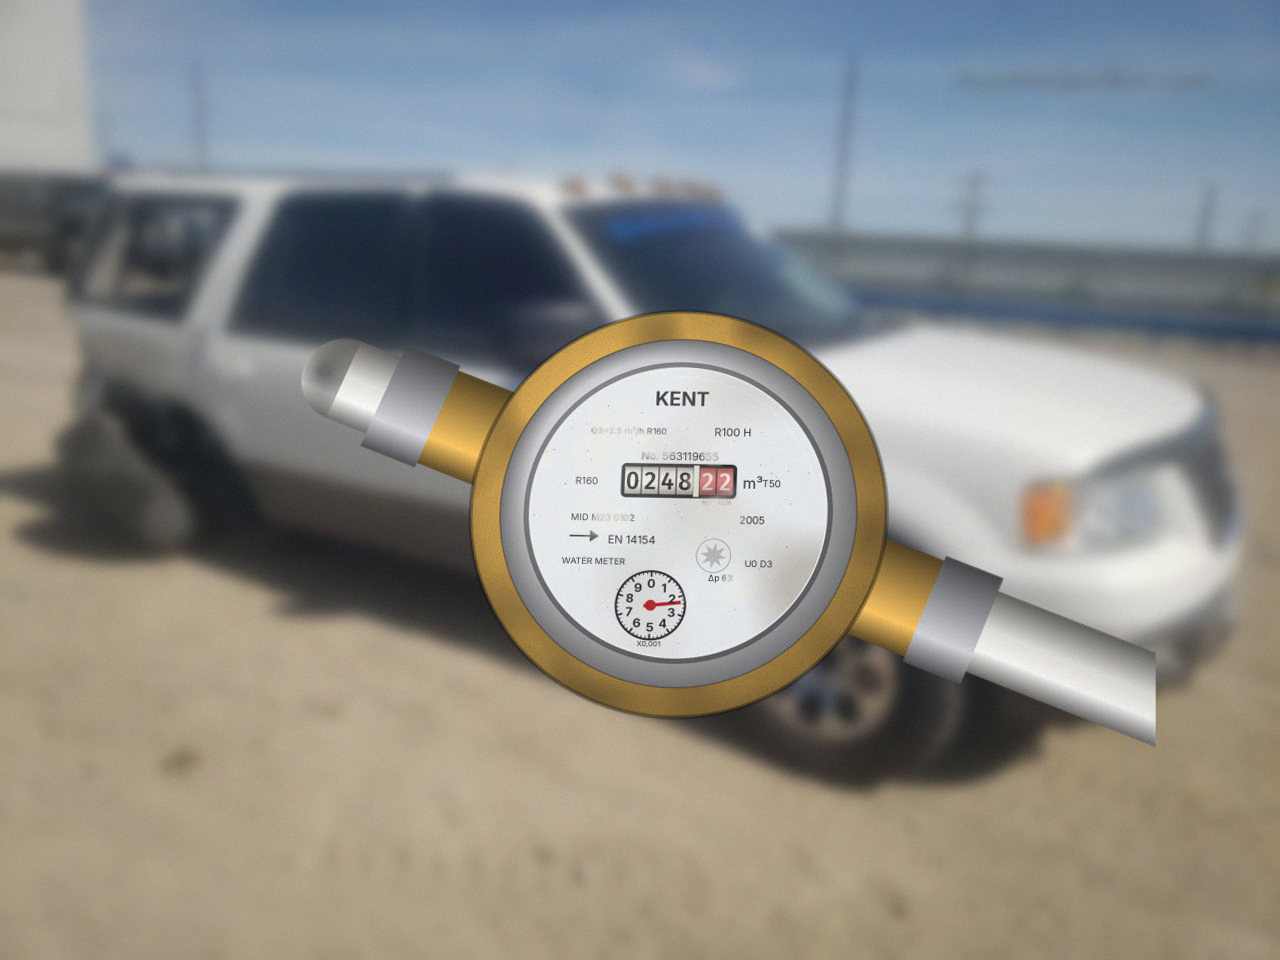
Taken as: 248.222 m³
